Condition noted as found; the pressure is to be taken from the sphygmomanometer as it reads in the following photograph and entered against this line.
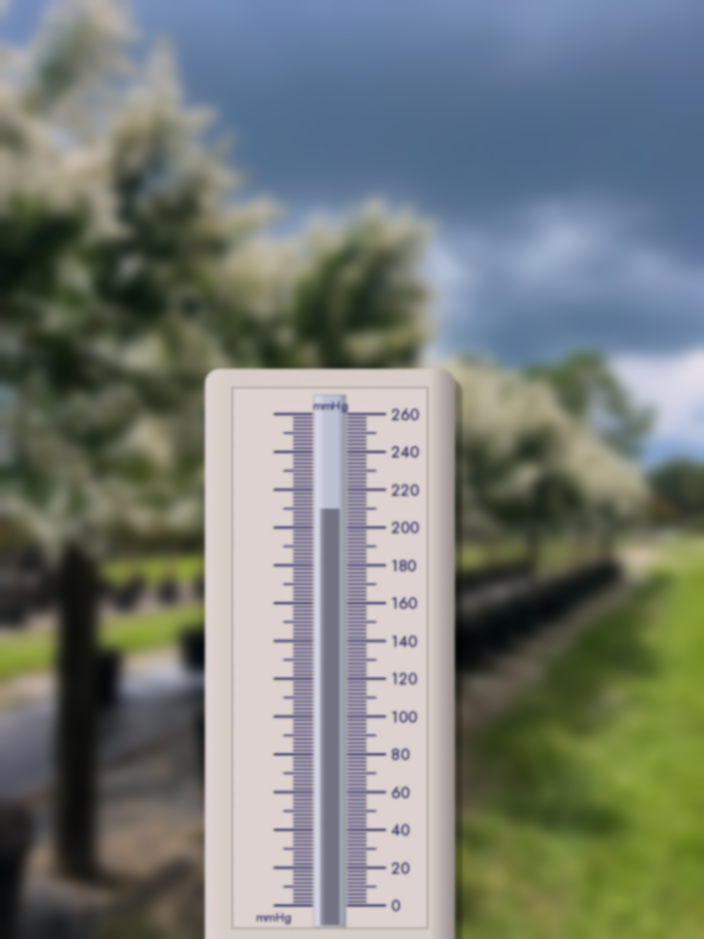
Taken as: 210 mmHg
